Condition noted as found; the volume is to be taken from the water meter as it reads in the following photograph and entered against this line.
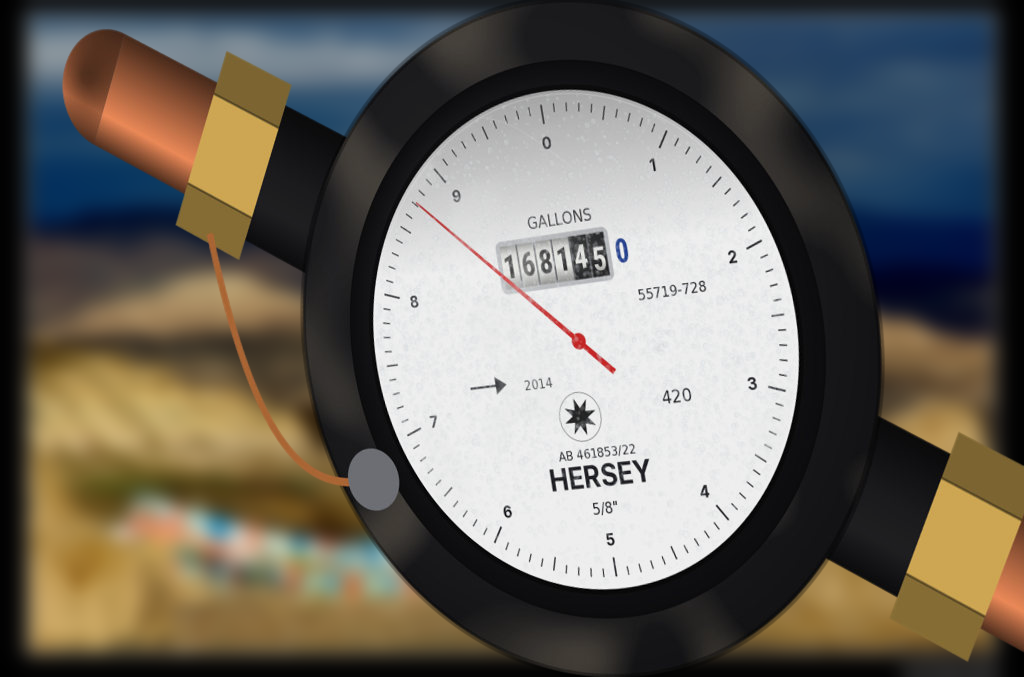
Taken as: 1681448.7 gal
